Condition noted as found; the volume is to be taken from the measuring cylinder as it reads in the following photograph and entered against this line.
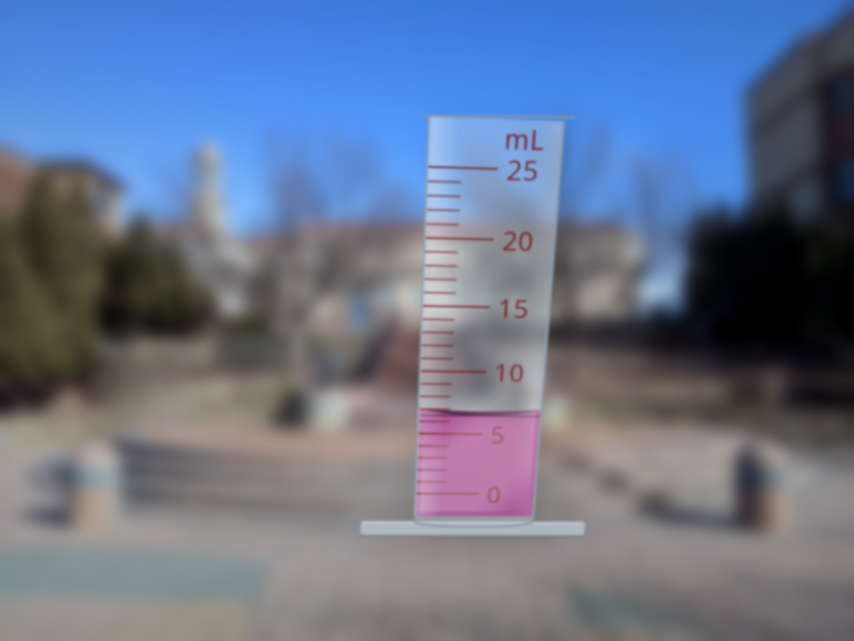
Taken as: 6.5 mL
